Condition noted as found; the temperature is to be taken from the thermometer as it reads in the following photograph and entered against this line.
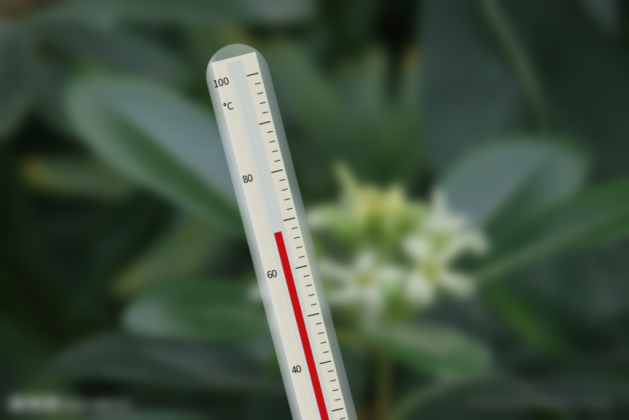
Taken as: 68 °C
